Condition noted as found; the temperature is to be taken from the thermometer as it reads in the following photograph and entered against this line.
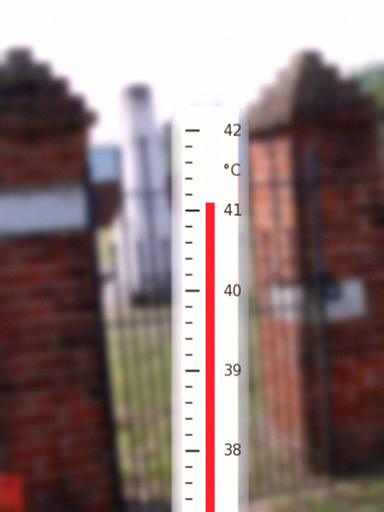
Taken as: 41.1 °C
